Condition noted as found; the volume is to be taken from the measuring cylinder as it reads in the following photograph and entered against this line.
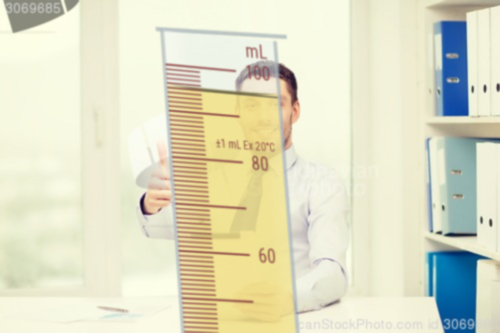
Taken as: 95 mL
